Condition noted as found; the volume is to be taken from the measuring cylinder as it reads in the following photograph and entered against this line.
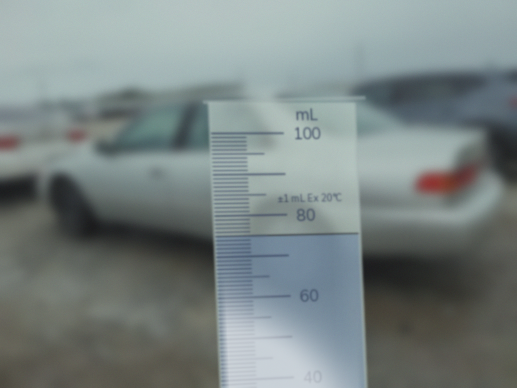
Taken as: 75 mL
